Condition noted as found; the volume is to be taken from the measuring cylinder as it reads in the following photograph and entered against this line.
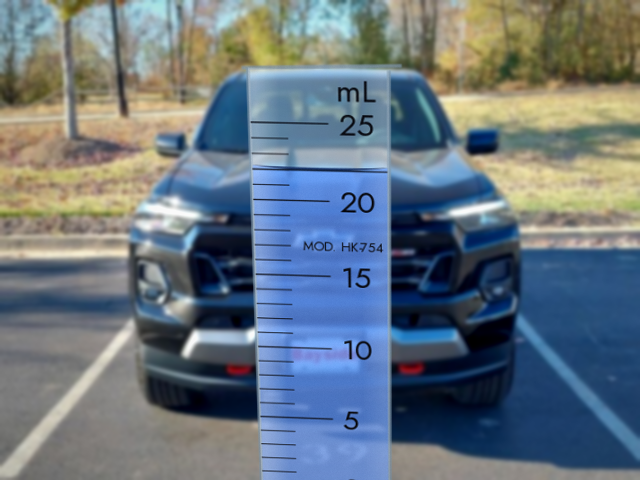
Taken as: 22 mL
